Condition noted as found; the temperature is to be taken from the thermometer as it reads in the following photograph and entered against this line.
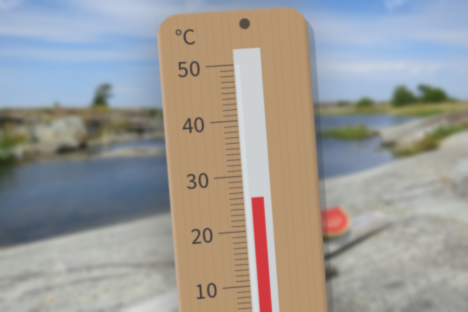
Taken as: 26 °C
